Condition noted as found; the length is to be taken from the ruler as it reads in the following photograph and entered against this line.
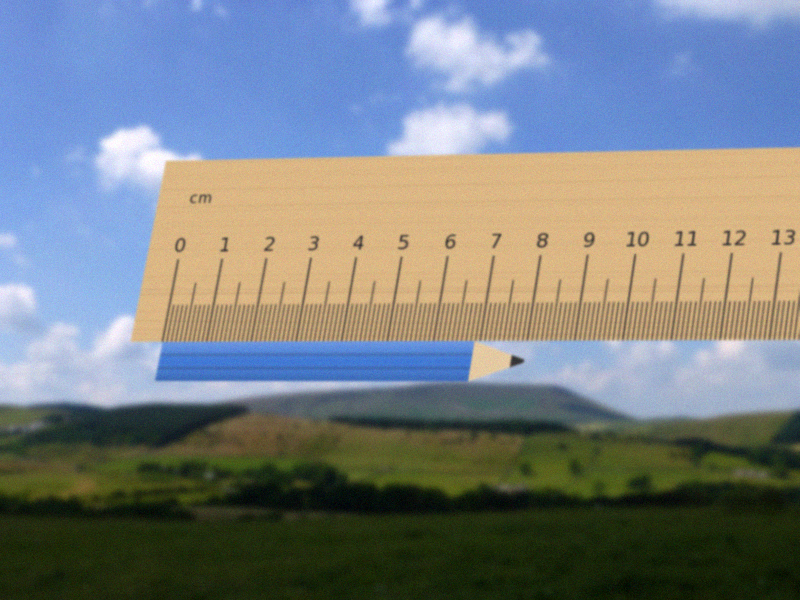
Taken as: 8 cm
